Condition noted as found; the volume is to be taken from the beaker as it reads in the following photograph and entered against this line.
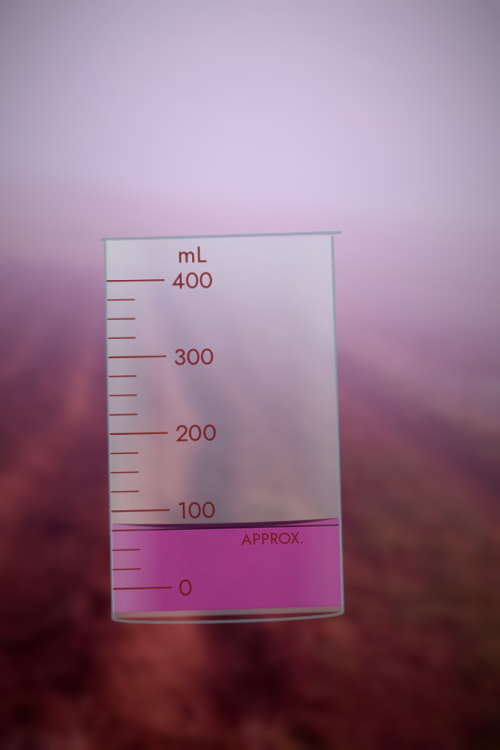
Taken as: 75 mL
